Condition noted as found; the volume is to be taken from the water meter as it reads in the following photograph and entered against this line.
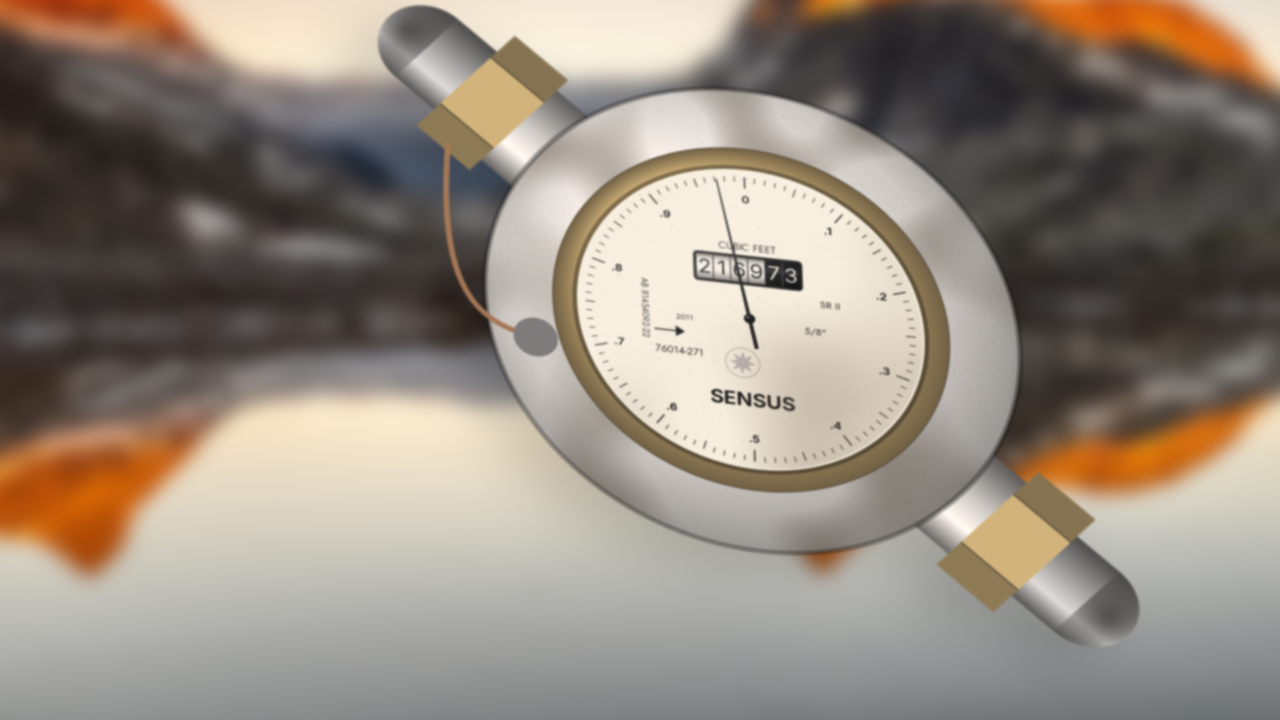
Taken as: 216972.97 ft³
